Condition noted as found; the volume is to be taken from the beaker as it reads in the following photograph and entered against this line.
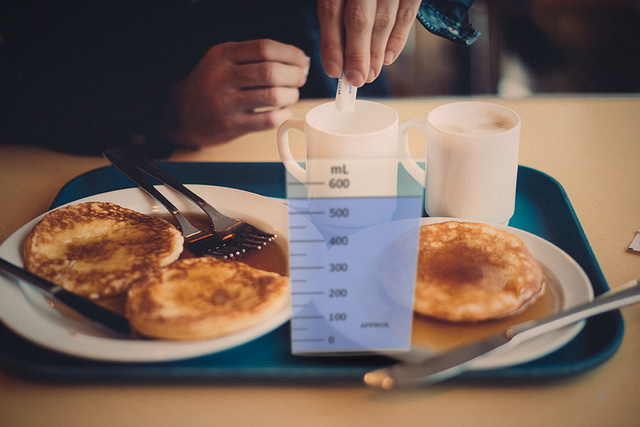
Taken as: 550 mL
